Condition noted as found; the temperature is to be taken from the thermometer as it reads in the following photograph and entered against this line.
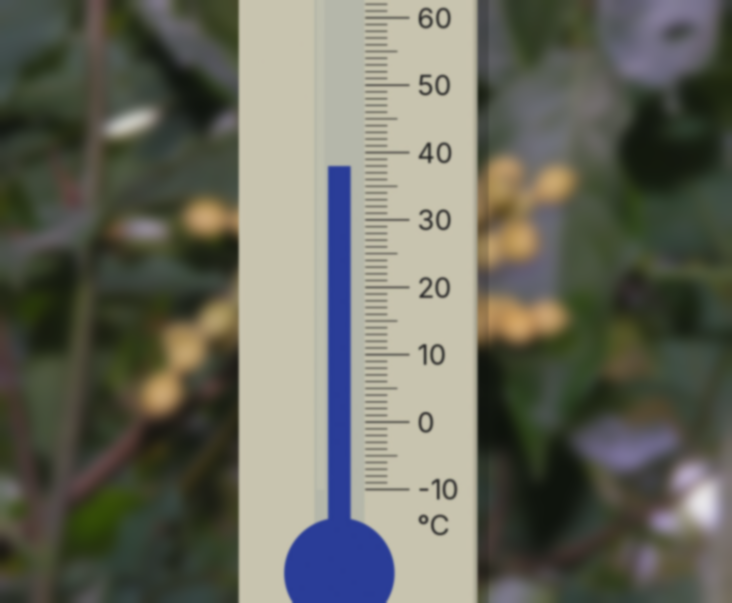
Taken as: 38 °C
